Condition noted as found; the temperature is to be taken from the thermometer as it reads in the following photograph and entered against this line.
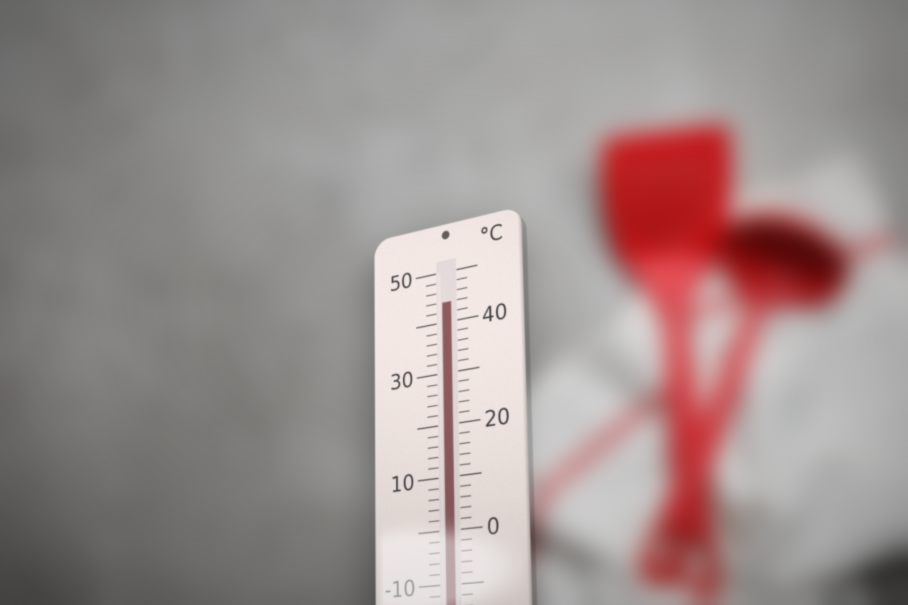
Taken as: 44 °C
